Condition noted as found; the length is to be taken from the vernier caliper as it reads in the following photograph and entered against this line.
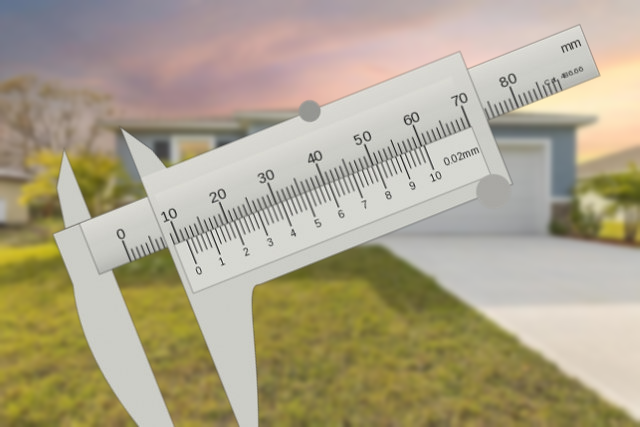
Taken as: 11.5 mm
